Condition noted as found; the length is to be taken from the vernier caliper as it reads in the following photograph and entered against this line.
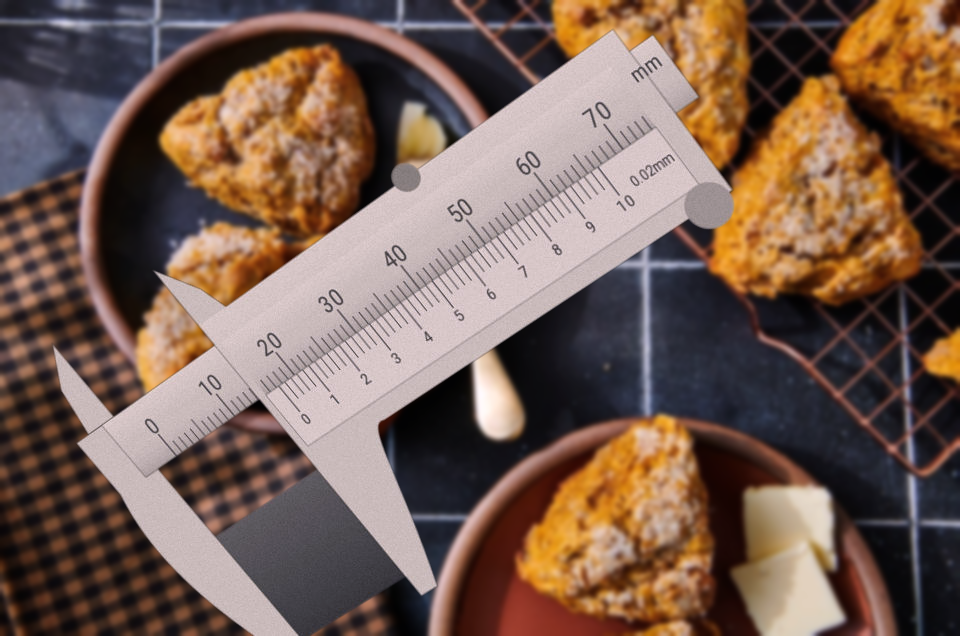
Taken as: 17.4 mm
